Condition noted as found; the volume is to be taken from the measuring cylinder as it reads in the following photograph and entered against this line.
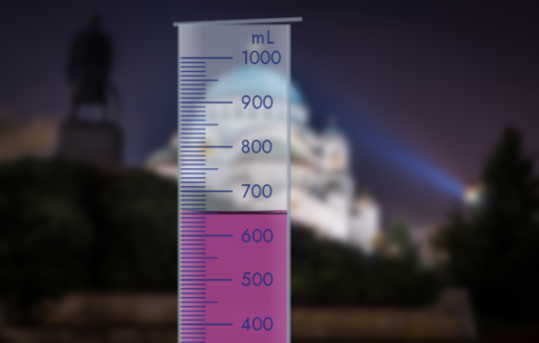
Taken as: 650 mL
